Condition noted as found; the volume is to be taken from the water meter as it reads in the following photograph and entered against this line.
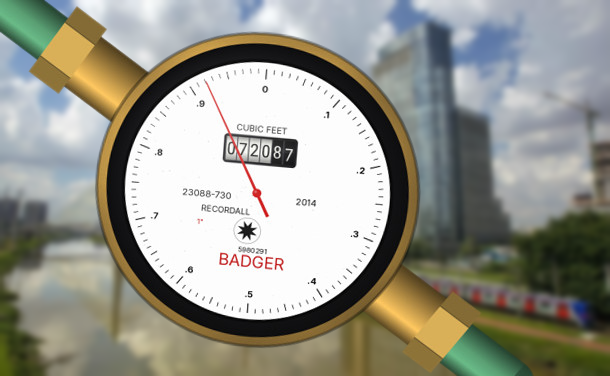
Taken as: 72086.92 ft³
